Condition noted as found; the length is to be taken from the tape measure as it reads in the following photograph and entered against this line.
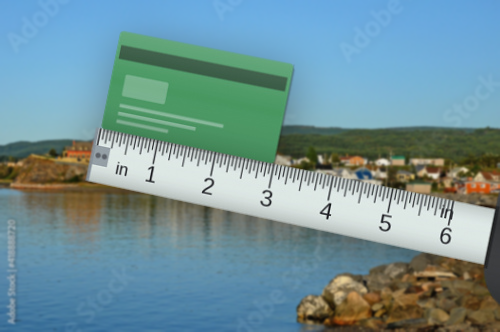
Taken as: 3 in
